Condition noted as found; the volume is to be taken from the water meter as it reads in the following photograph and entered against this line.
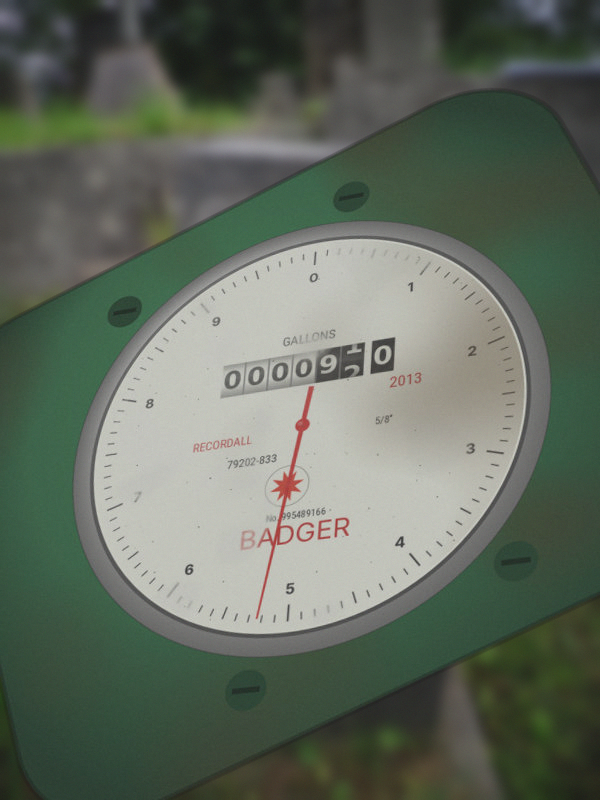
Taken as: 915.2 gal
